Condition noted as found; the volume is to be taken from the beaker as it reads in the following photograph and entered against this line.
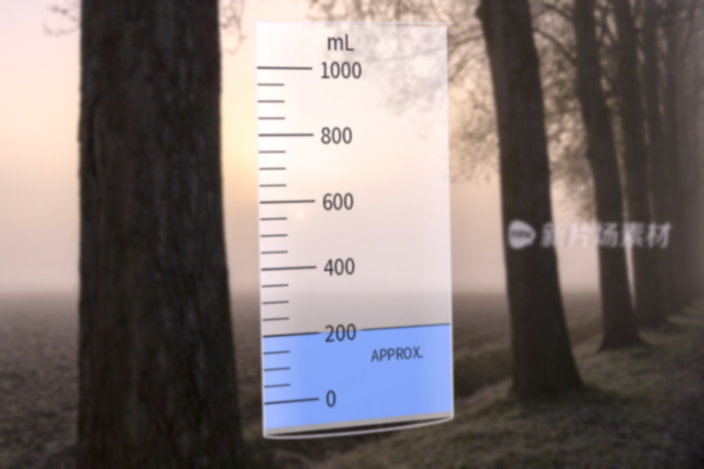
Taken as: 200 mL
